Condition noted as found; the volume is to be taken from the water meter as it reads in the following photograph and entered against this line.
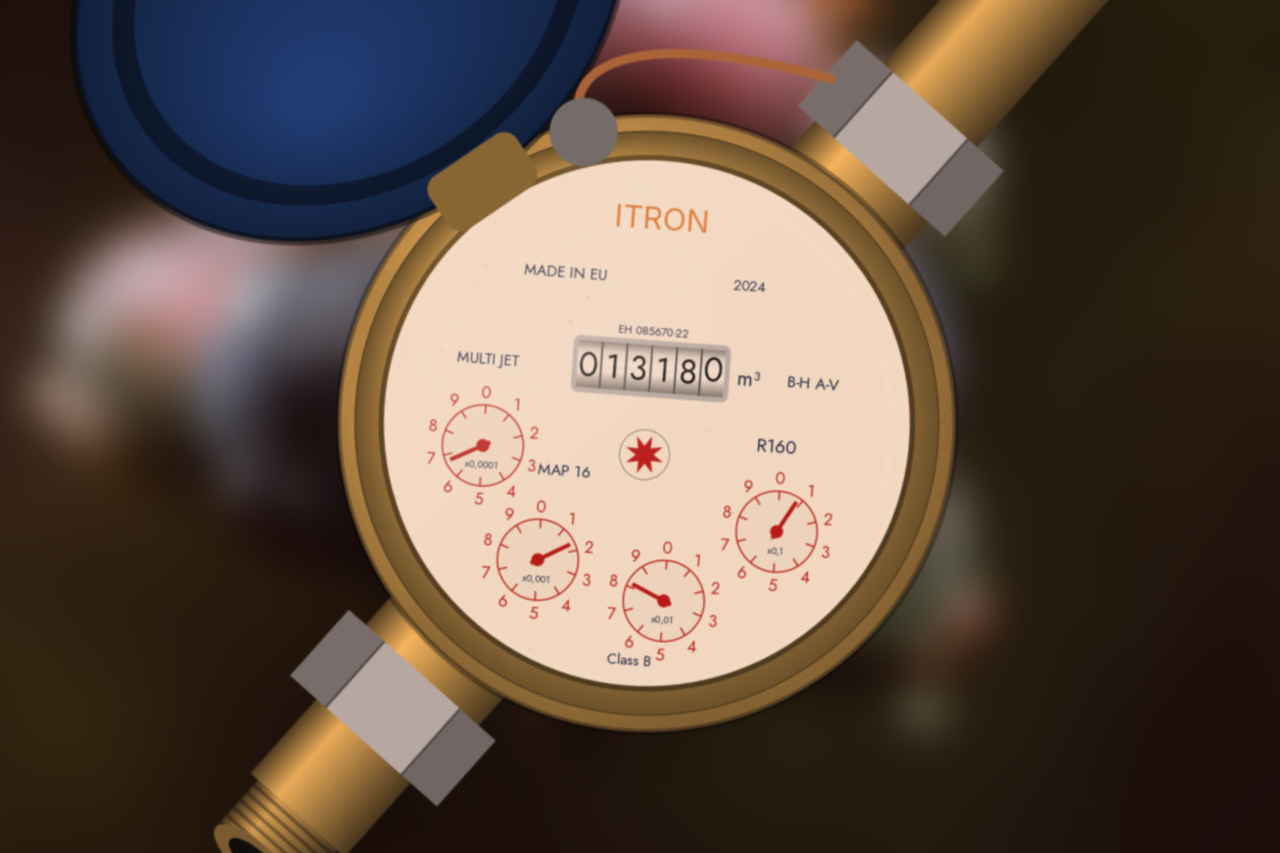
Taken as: 13180.0816 m³
